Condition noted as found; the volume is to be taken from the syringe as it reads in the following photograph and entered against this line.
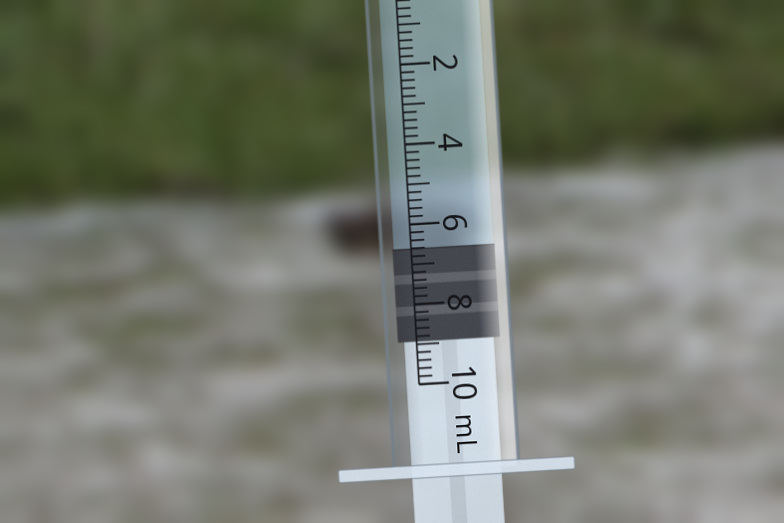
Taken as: 6.6 mL
